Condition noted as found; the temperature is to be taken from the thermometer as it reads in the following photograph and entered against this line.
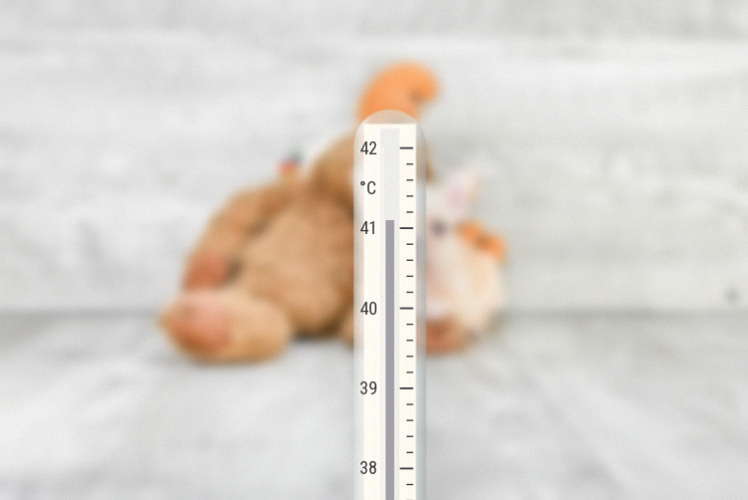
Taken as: 41.1 °C
